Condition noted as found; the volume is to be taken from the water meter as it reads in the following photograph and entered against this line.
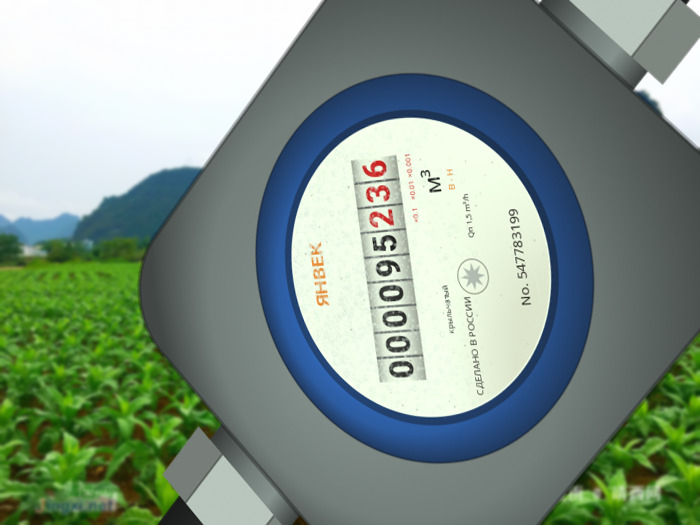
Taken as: 95.236 m³
